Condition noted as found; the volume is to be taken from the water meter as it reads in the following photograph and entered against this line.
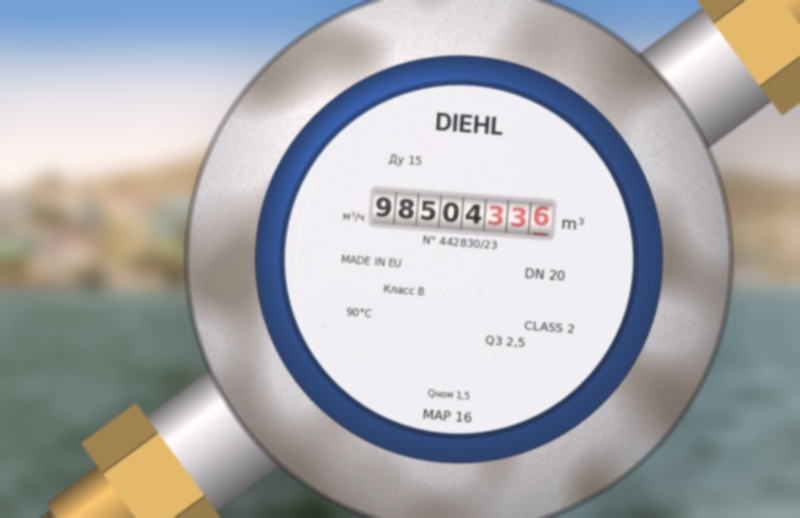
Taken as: 98504.336 m³
